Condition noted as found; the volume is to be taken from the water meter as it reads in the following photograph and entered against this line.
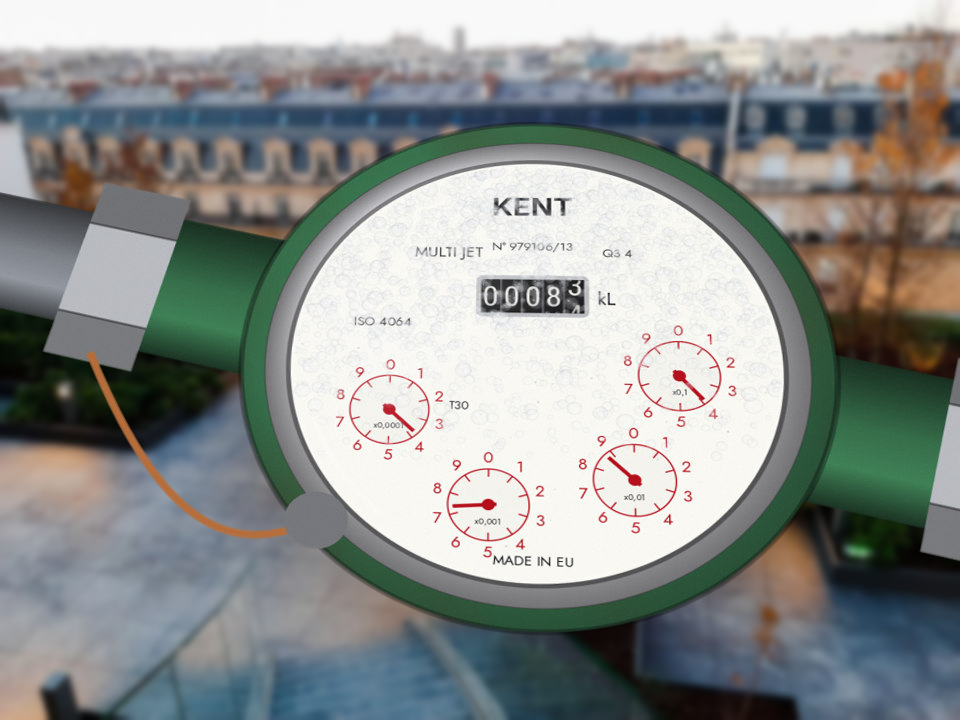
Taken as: 83.3873 kL
